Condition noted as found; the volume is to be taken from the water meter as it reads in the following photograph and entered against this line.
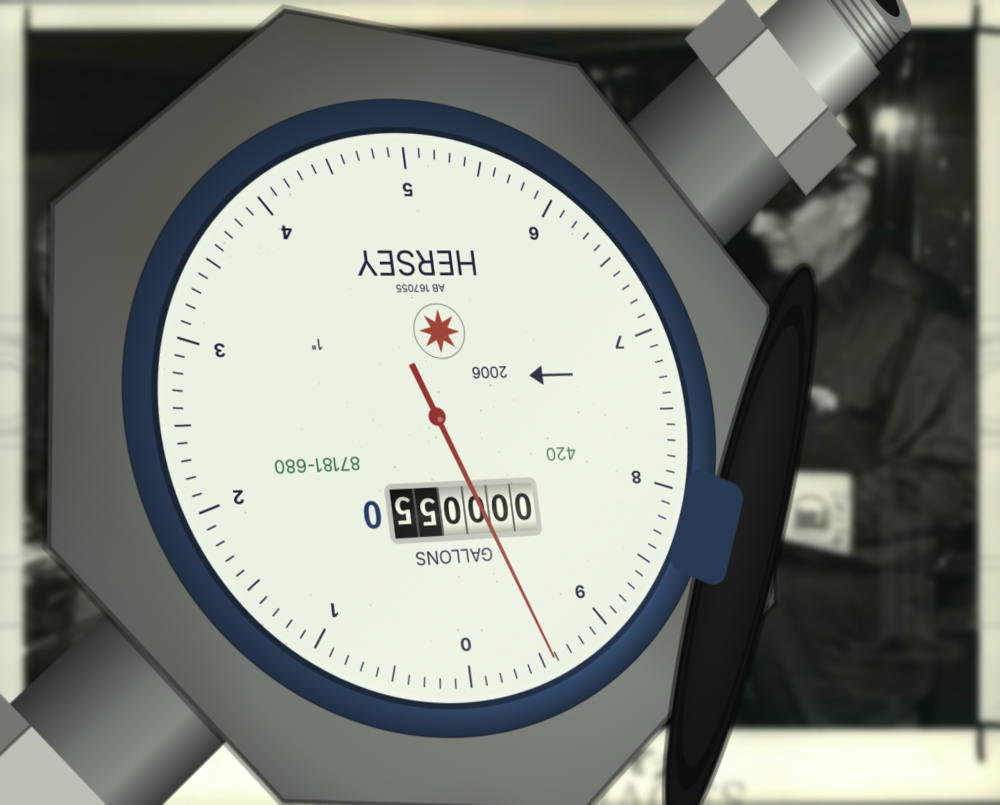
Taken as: 549.4 gal
